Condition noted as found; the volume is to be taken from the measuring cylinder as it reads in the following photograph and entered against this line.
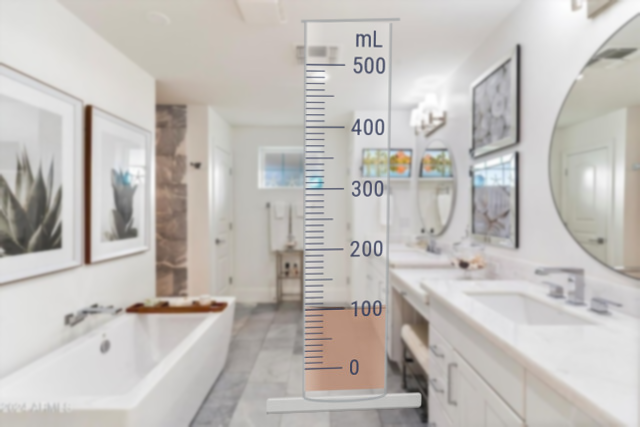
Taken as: 100 mL
